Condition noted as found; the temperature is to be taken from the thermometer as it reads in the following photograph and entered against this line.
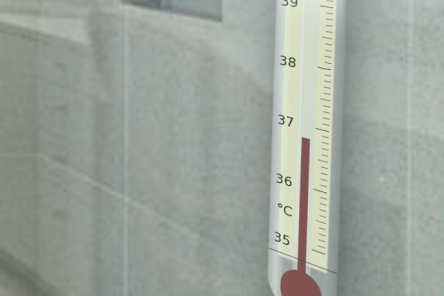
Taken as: 36.8 °C
